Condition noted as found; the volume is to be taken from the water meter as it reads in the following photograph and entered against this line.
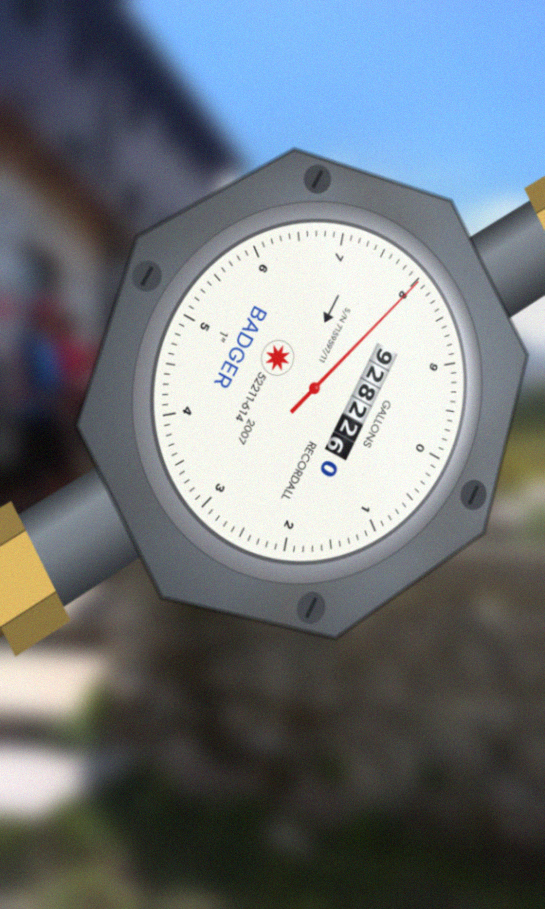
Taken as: 9282258.0 gal
